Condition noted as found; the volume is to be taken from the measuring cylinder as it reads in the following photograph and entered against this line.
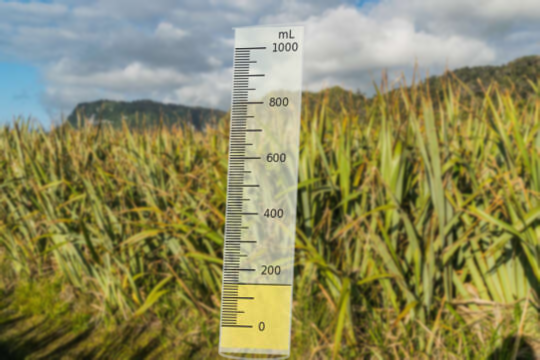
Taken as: 150 mL
